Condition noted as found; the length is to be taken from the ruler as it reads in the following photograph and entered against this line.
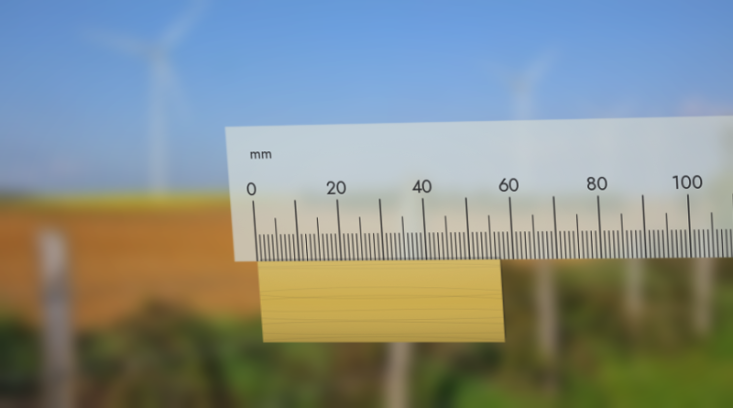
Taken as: 57 mm
